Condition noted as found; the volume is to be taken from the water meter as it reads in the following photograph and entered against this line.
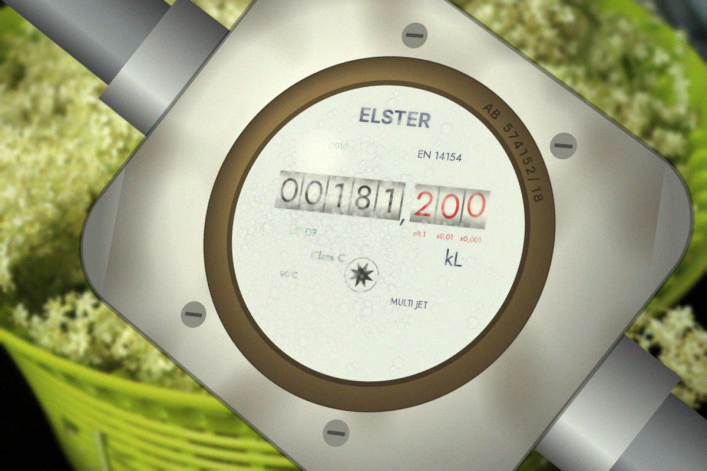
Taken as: 181.200 kL
